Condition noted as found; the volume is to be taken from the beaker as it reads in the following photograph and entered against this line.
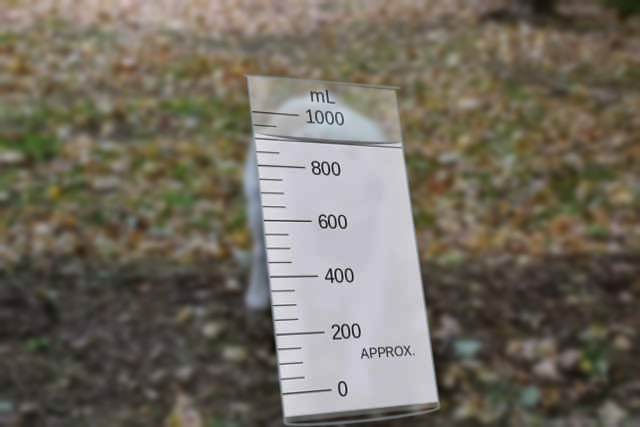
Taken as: 900 mL
